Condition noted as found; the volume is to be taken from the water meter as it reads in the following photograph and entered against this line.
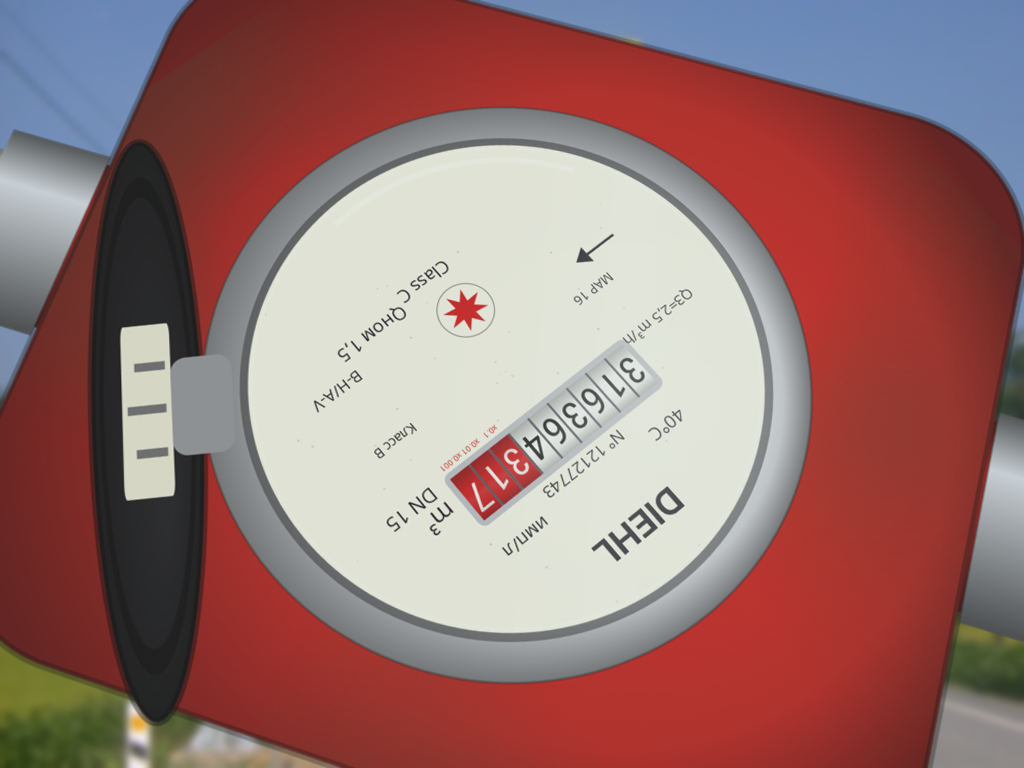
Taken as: 316364.317 m³
